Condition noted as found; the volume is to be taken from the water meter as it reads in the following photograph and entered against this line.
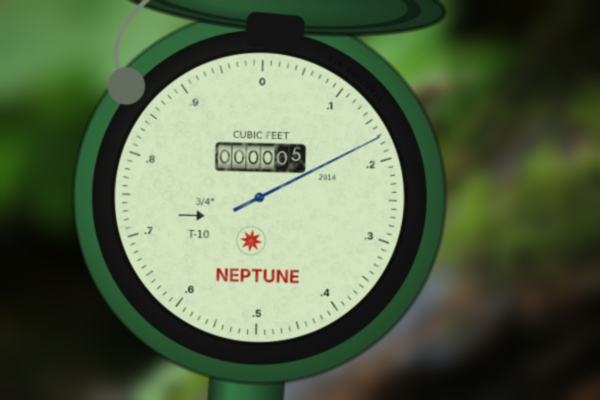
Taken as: 5.17 ft³
